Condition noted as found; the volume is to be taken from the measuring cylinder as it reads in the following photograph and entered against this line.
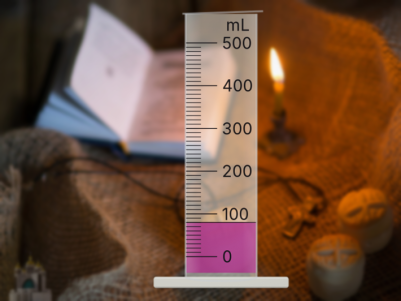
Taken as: 80 mL
